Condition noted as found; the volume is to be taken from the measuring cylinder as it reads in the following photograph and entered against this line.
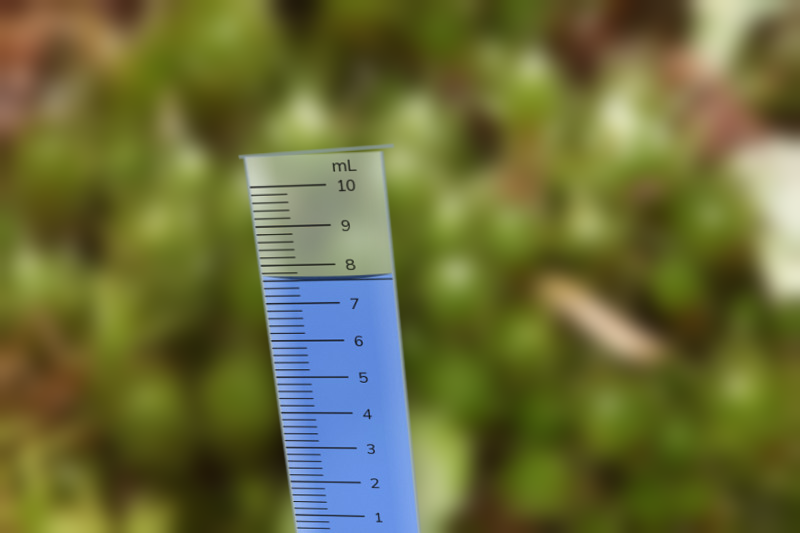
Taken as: 7.6 mL
